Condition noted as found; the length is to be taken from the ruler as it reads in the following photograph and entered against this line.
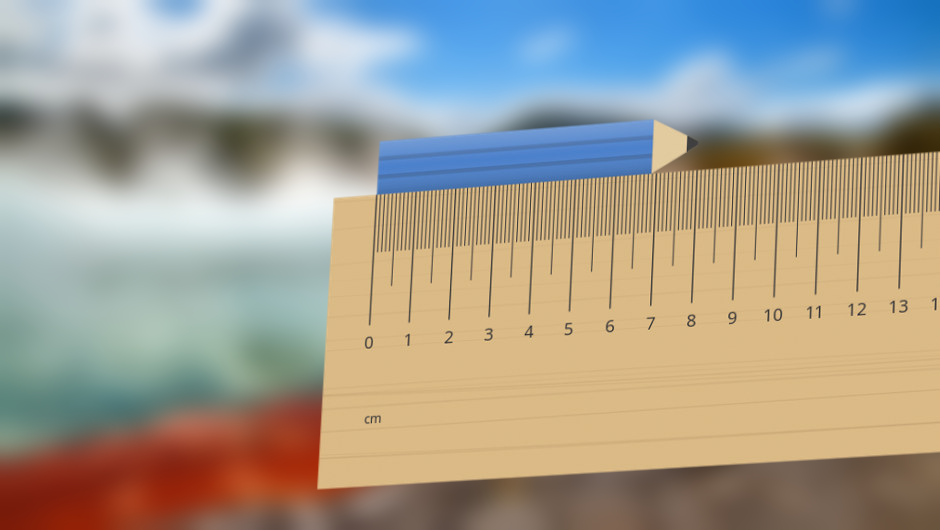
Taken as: 8 cm
